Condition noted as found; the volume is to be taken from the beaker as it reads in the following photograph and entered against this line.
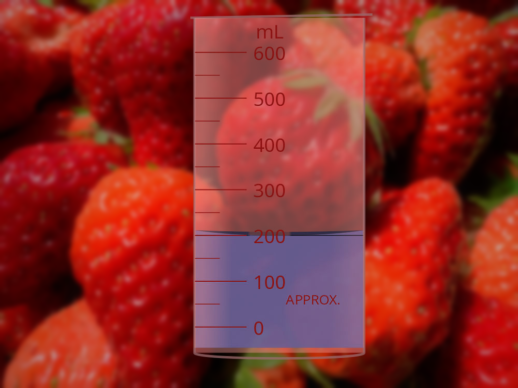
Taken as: 200 mL
